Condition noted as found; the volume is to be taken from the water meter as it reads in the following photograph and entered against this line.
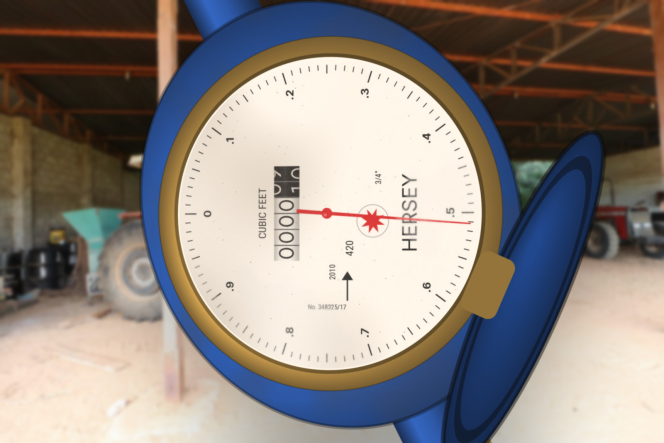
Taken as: 9.51 ft³
